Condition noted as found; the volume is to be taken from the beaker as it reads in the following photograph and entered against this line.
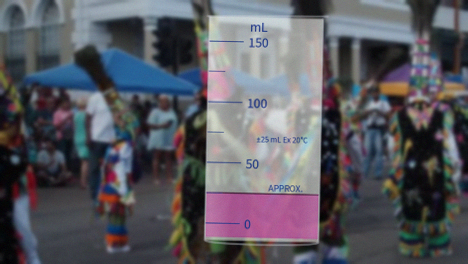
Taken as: 25 mL
